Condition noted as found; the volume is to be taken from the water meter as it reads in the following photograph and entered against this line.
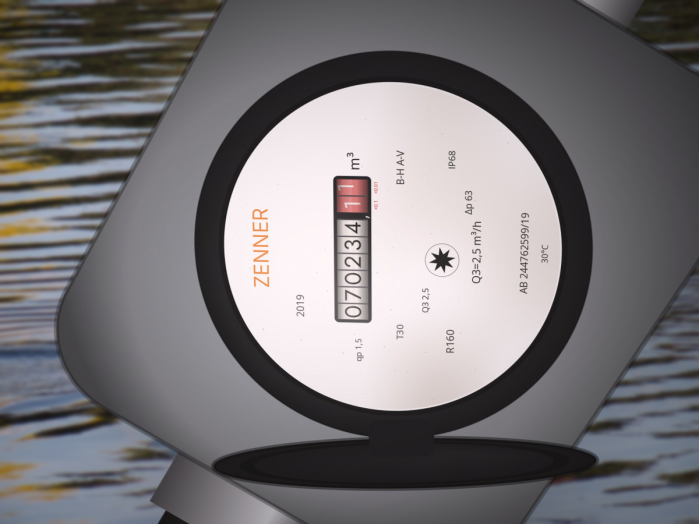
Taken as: 70234.11 m³
